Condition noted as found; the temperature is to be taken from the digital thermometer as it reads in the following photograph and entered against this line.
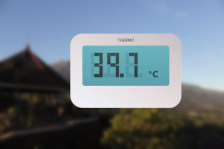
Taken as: 39.7 °C
